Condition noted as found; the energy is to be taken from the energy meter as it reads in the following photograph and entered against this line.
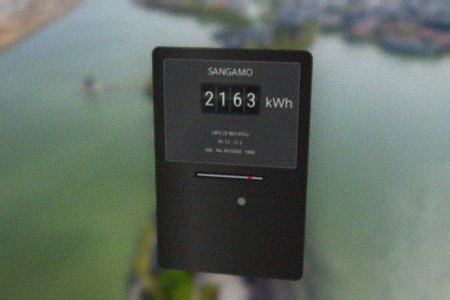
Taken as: 2163 kWh
